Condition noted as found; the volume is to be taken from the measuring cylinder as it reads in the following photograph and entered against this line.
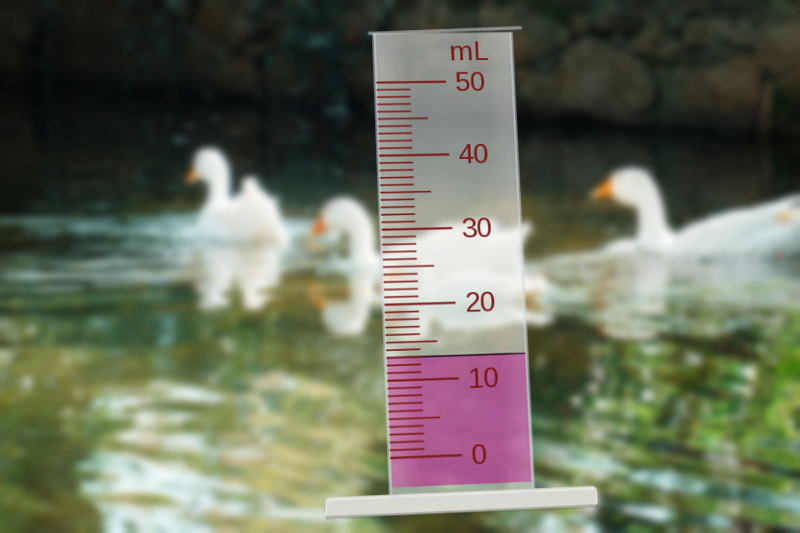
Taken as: 13 mL
